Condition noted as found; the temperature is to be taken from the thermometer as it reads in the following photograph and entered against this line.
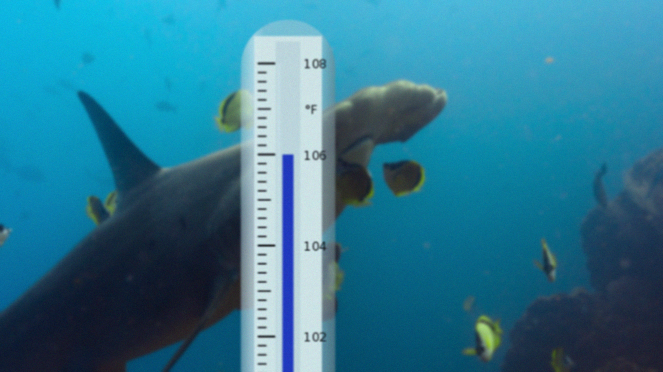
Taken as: 106 °F
